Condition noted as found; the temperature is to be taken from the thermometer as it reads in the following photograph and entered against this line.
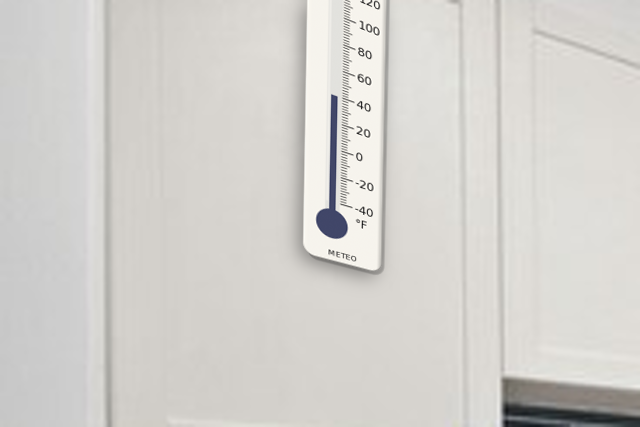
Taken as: 40 °F
